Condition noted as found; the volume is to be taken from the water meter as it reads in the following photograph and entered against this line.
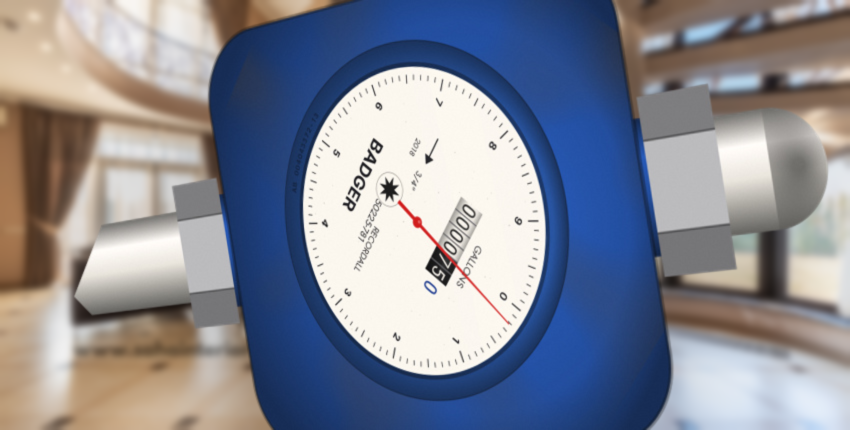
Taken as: 750.2 gal
